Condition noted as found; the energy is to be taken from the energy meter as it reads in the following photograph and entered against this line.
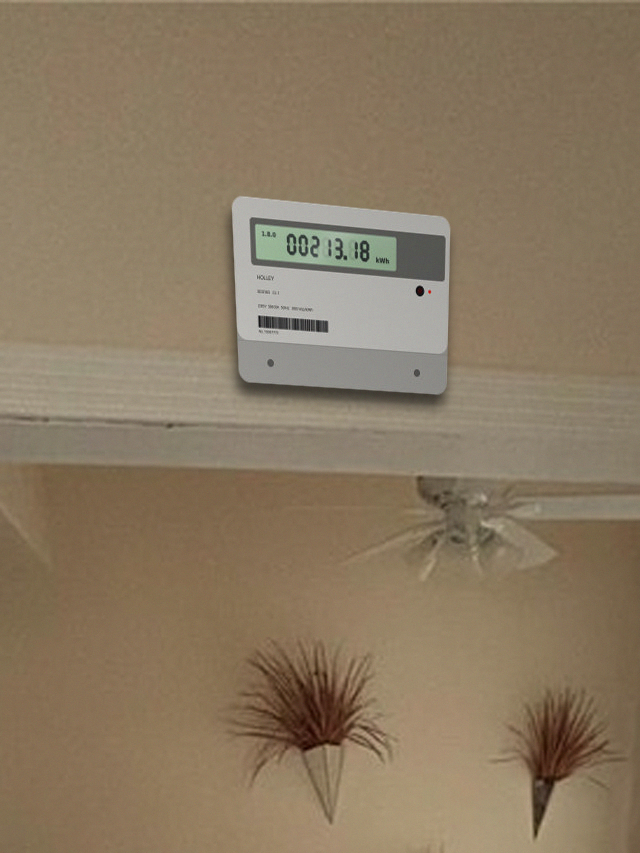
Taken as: 213.18 kWh
